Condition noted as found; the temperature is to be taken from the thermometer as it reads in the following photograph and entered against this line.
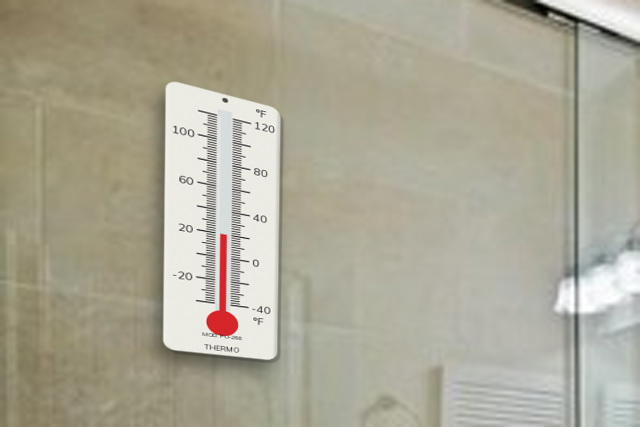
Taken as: 20 °F
